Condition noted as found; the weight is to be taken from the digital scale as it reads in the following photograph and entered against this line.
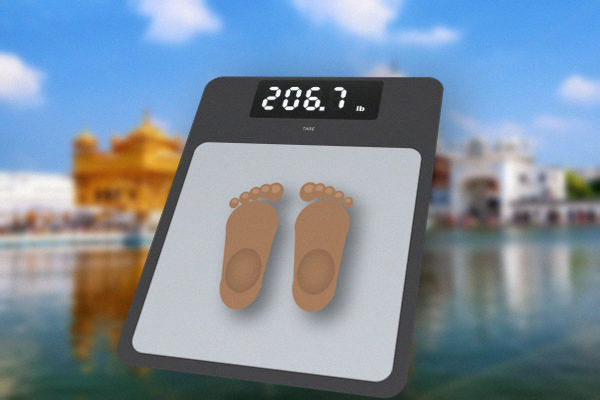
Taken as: 206.7 lb
